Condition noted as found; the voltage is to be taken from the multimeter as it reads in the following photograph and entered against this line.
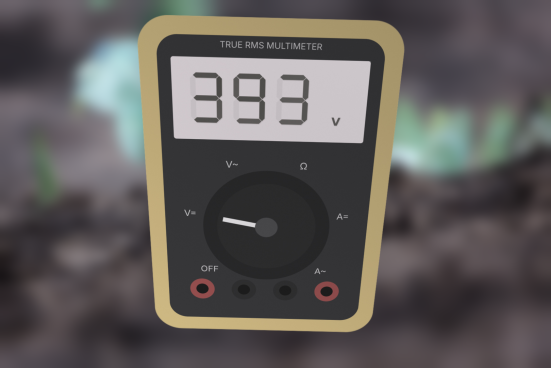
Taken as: 393 V
